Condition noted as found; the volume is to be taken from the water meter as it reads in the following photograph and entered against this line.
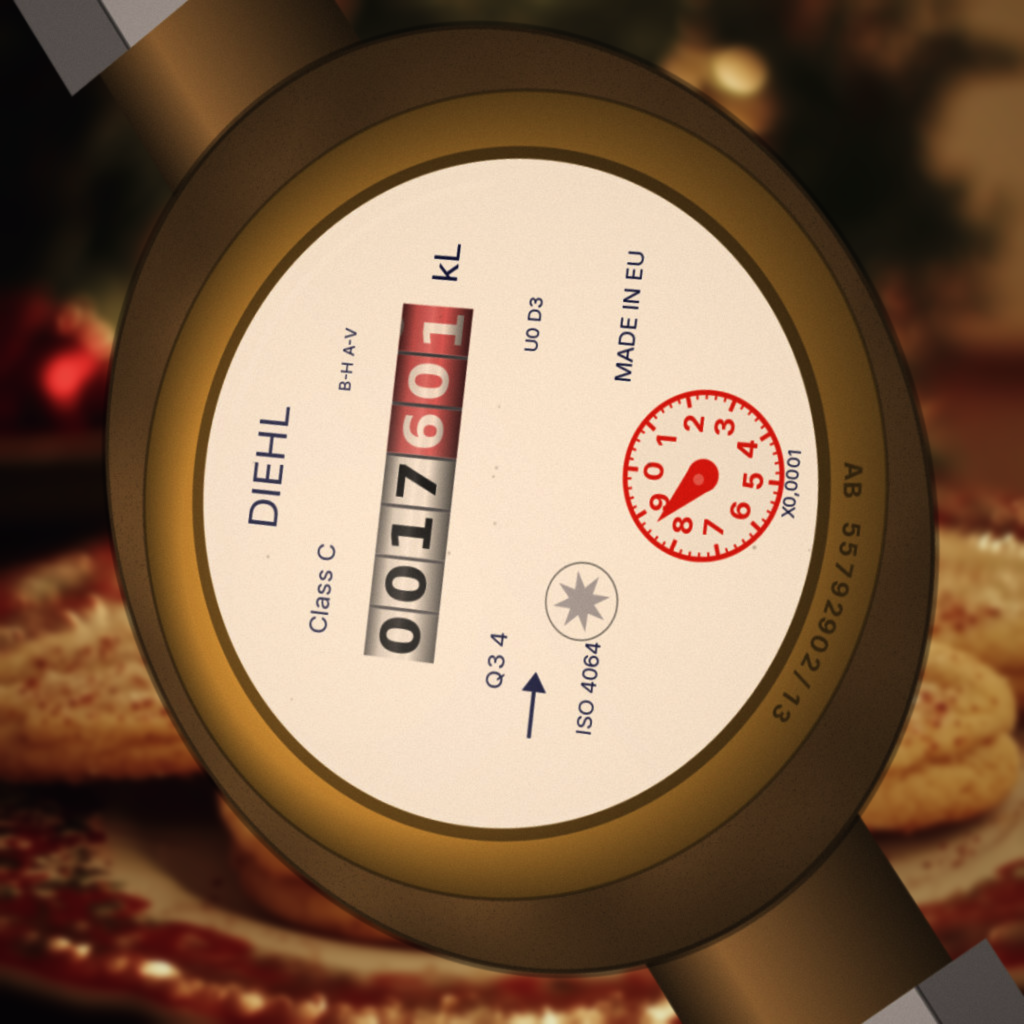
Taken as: 17.6008 kL
